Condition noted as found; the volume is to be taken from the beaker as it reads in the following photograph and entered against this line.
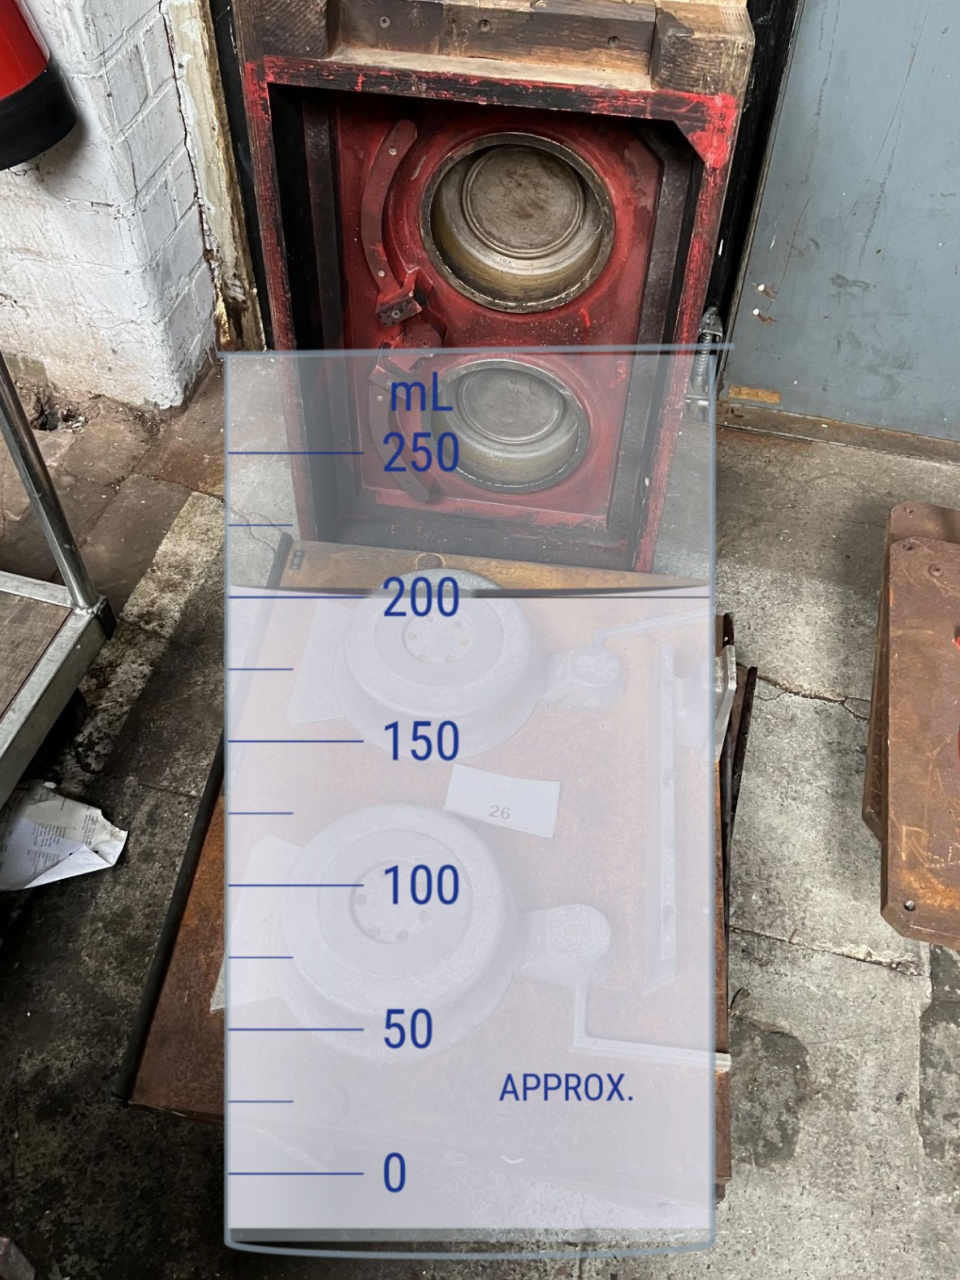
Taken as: 200 mL
